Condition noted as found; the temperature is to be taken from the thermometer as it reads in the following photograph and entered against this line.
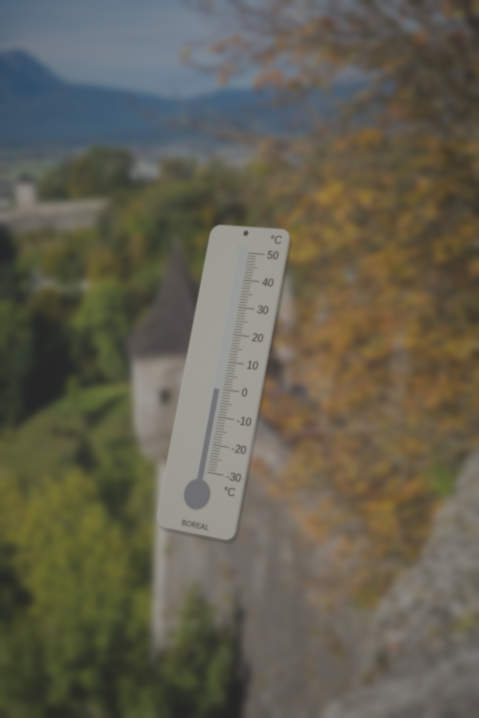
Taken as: 0 °C
